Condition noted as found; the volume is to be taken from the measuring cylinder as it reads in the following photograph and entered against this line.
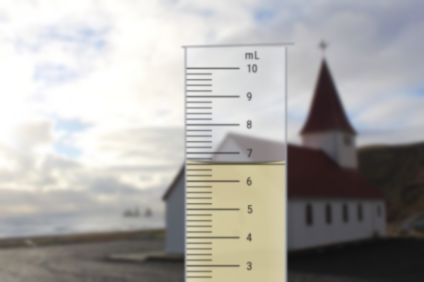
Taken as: 6.6 mL
